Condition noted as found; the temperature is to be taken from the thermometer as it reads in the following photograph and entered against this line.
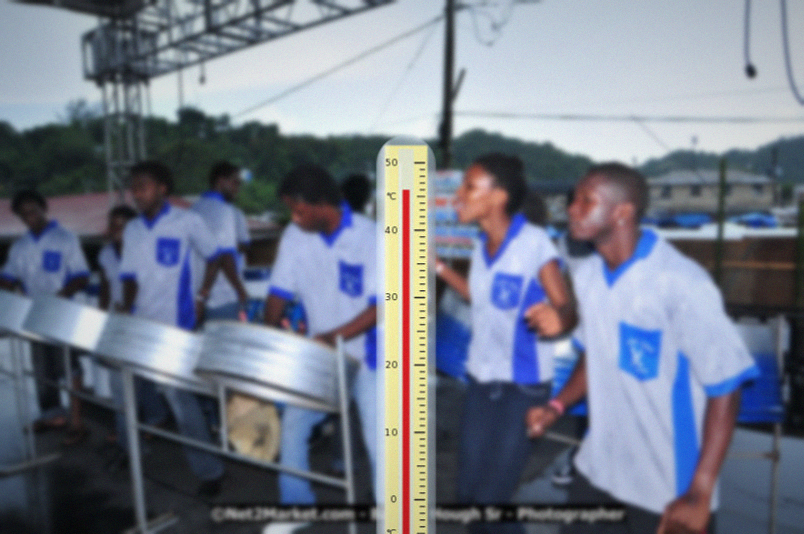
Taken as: 46 °C
